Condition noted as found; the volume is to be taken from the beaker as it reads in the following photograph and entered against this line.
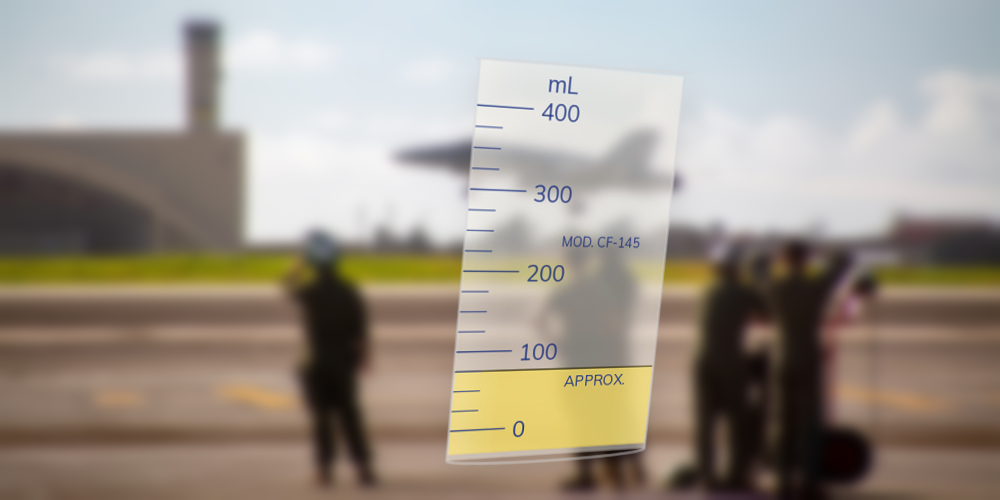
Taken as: 75 mL
